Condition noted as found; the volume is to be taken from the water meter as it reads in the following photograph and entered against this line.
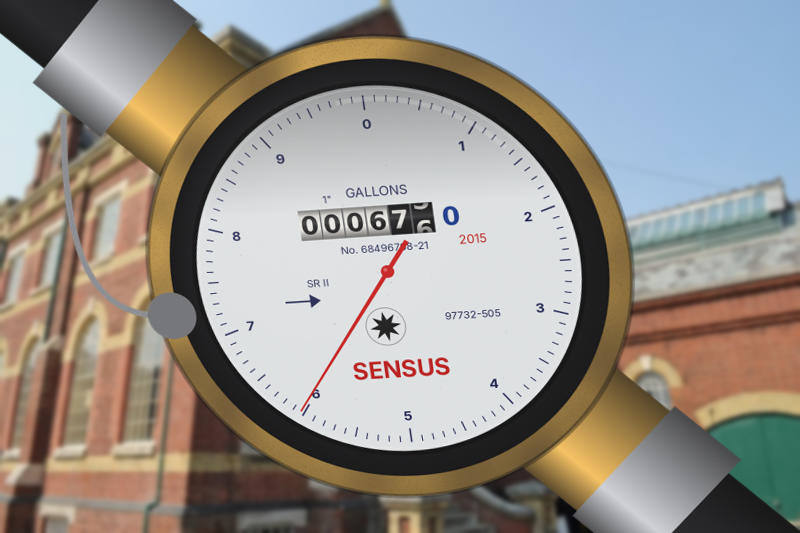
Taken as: 6756.0 gal
